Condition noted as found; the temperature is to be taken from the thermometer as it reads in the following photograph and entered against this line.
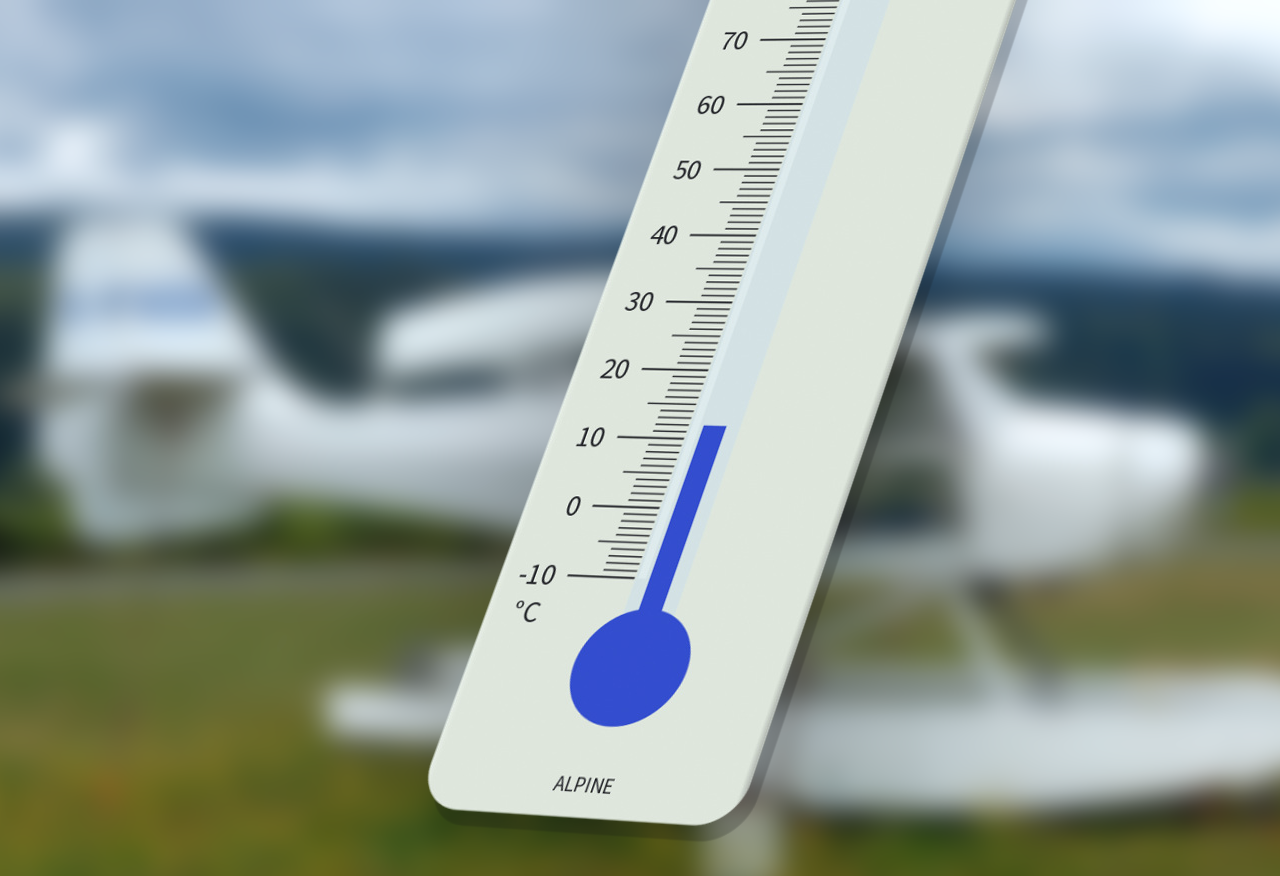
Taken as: 12 °C
